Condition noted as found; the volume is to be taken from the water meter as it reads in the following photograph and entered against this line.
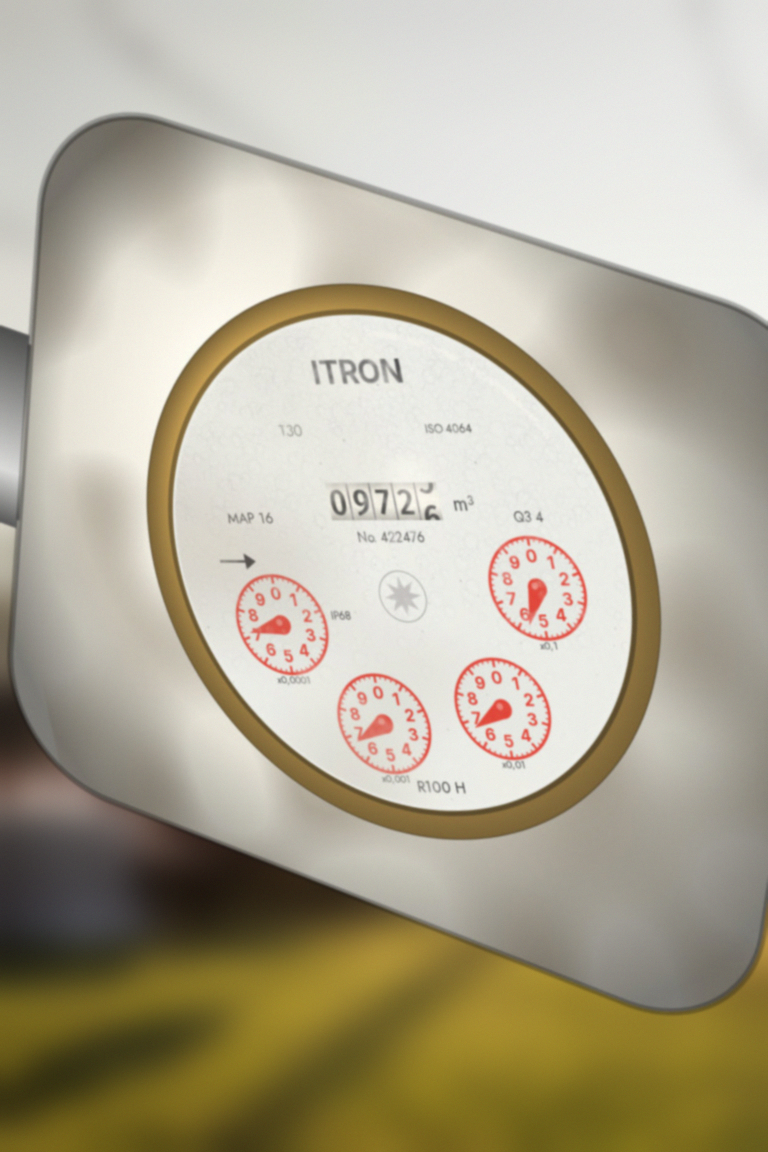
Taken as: 9725.5667 m³
